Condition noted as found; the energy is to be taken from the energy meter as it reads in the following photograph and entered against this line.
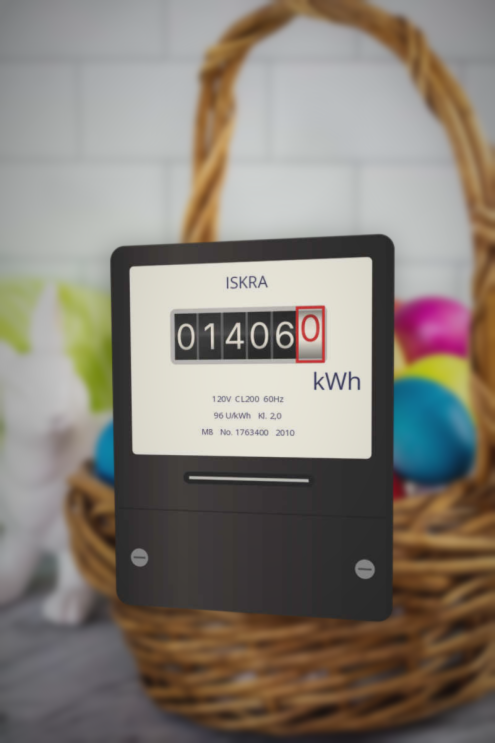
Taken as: 1406.0 kWh
